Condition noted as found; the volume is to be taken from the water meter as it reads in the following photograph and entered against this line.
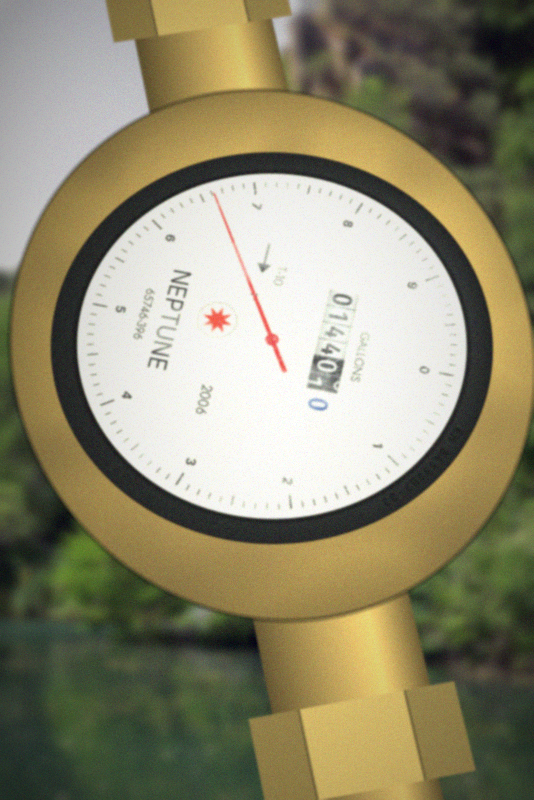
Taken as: 144006.6 gal
